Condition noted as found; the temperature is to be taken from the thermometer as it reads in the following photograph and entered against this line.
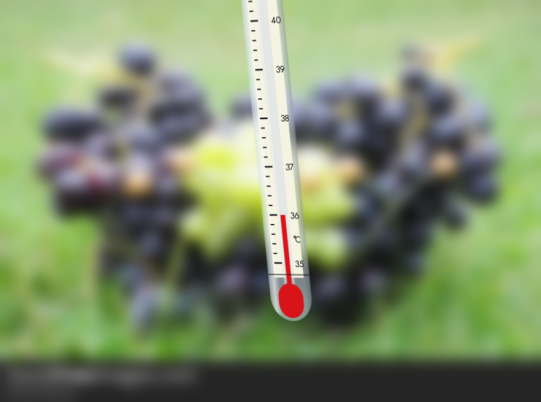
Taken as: 36 °C
